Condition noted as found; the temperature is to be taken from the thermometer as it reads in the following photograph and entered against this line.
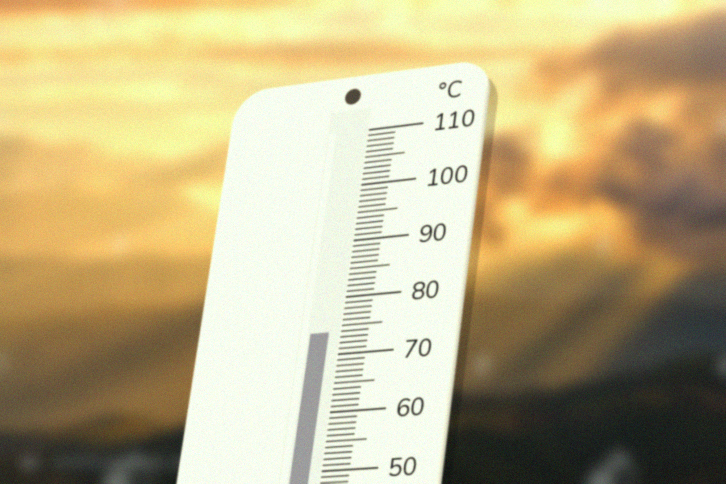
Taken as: 74 °C
